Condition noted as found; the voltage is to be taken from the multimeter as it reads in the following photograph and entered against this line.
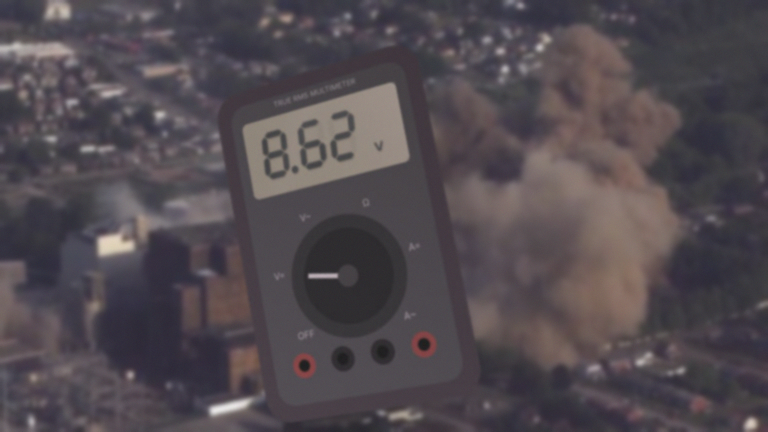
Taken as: 8.62 V
